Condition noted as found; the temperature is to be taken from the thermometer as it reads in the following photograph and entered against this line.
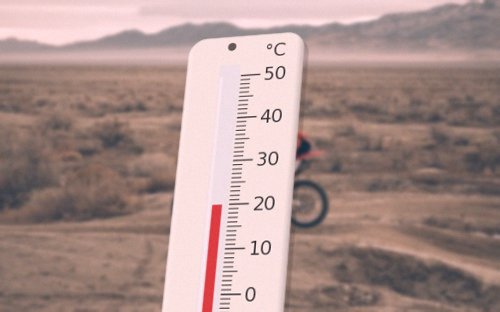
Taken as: 20 °C
